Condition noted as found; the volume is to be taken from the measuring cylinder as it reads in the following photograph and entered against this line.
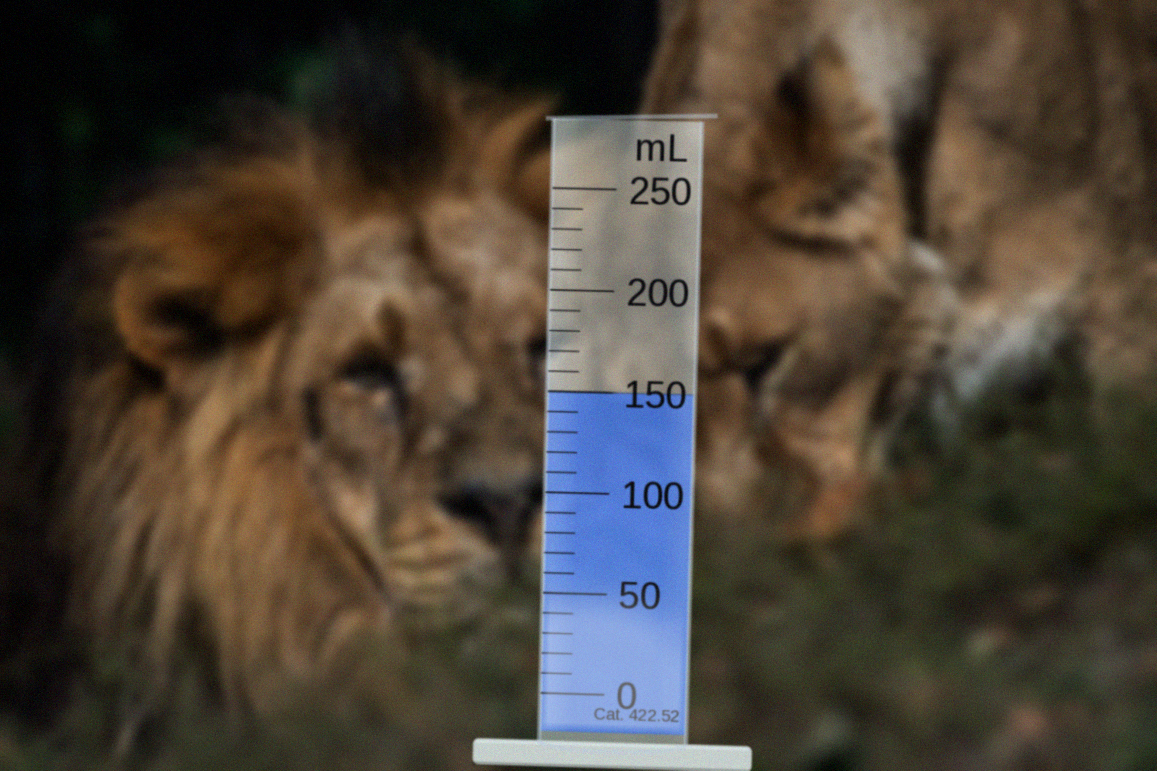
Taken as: 150 mL
